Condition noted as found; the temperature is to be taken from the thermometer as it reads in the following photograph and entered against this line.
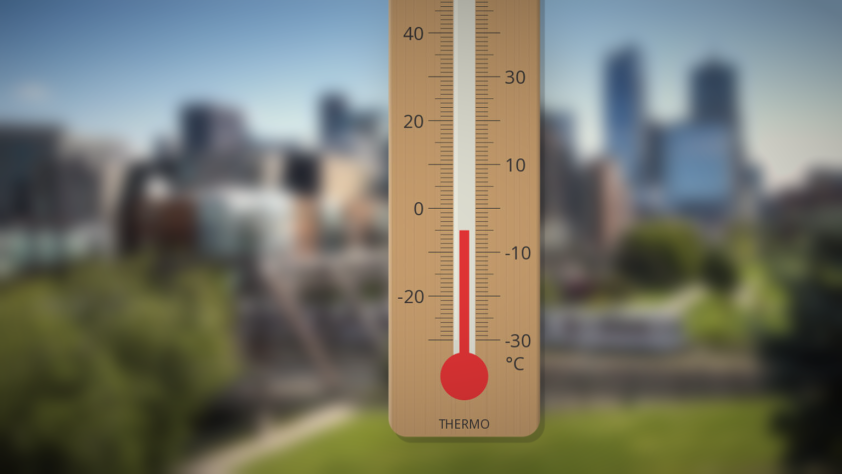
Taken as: -5 °C
